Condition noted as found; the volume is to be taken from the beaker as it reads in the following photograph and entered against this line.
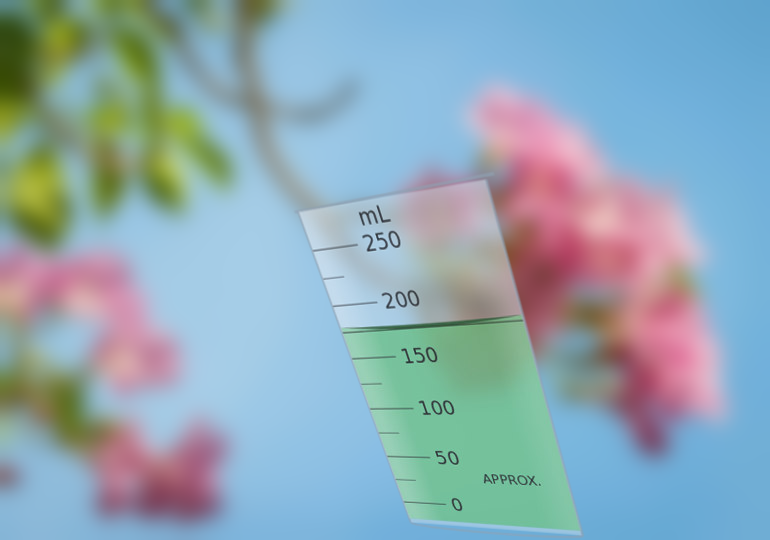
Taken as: 175 mL
